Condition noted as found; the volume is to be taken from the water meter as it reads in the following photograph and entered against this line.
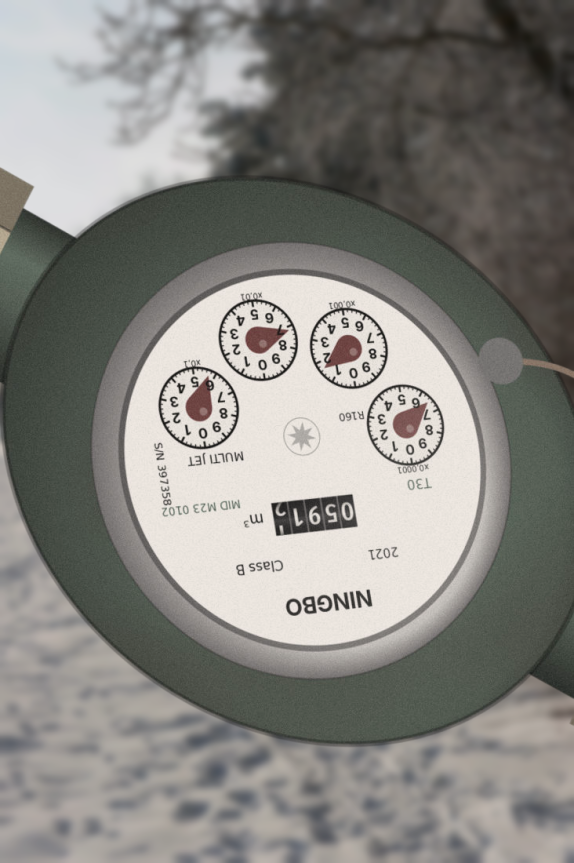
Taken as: 5911.5716 m³
